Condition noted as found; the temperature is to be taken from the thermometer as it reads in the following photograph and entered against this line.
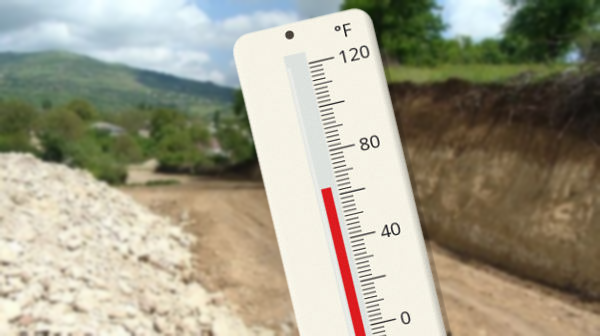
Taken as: 64 °F
